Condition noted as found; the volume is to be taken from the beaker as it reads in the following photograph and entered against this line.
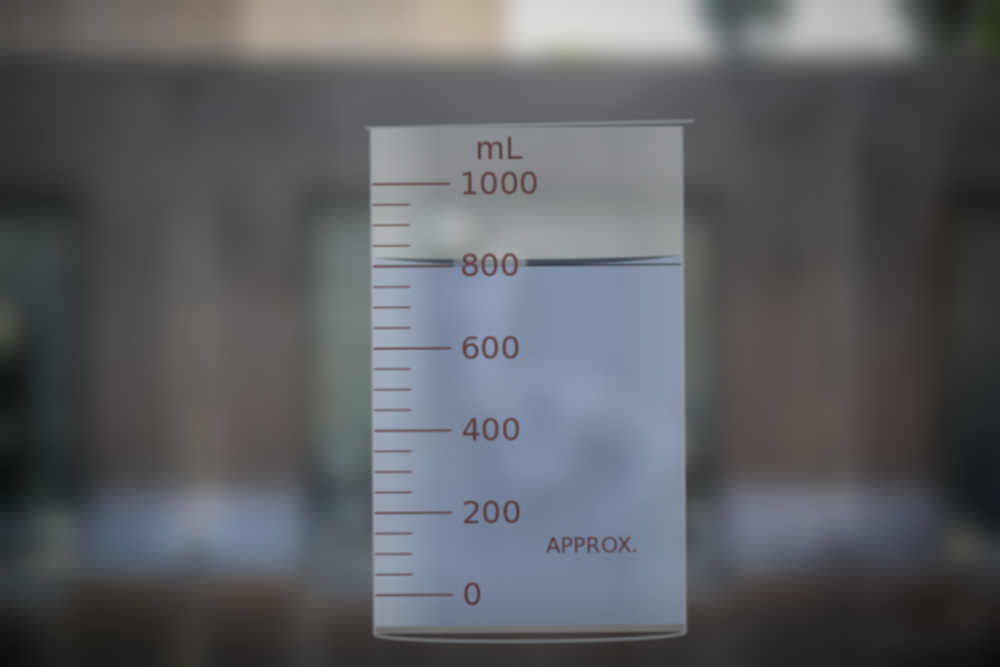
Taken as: 800 mL
